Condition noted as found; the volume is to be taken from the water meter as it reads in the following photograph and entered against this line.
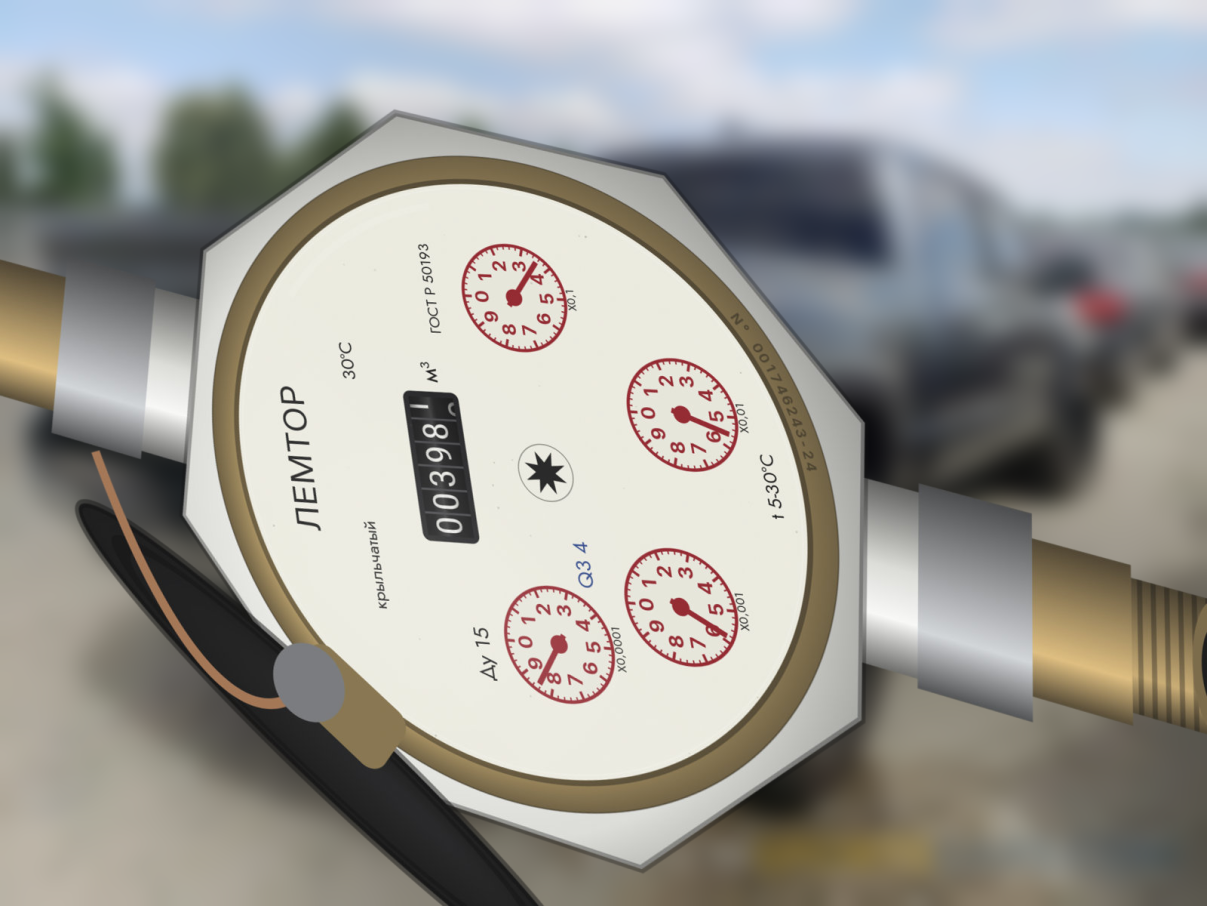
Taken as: 3981.3558 m³
